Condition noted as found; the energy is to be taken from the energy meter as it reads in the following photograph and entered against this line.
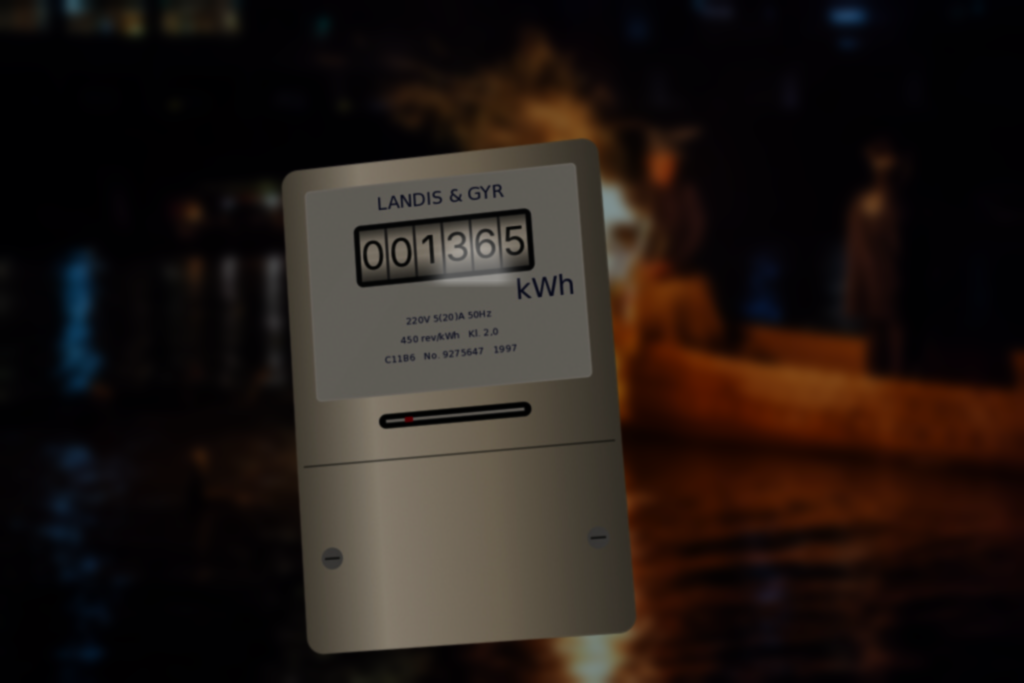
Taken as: 1365 kWh
